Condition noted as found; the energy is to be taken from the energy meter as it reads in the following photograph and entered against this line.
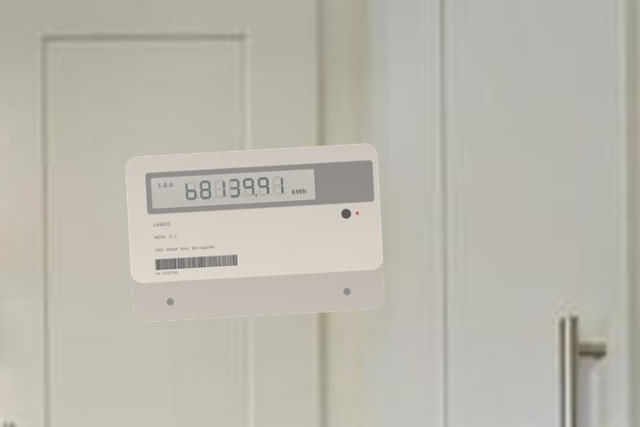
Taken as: 68139.91 kWh
